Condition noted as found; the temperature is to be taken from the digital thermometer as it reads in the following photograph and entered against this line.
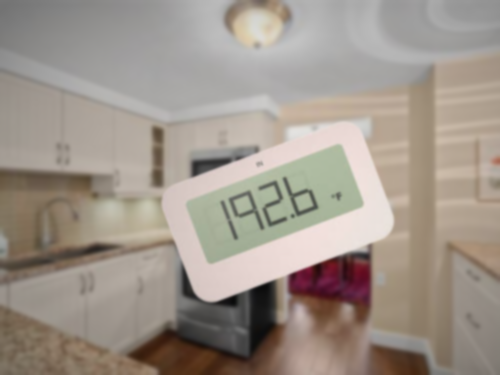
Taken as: 192.6 °F
